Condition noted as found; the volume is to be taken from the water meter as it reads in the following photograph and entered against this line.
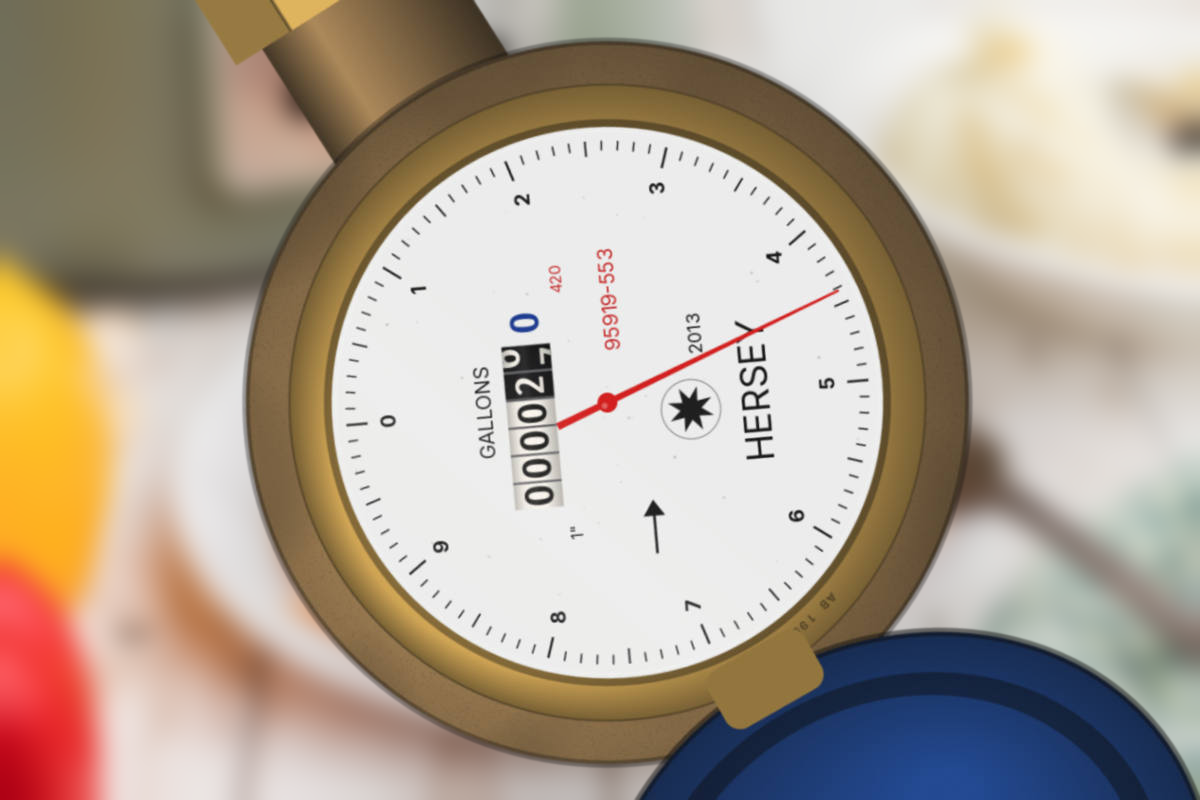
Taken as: 264.4 gal
